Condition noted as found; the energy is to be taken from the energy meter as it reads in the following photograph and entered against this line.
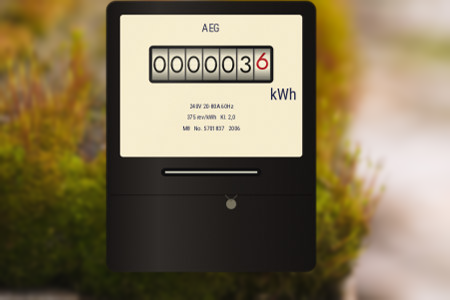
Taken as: 3.6 kWh
